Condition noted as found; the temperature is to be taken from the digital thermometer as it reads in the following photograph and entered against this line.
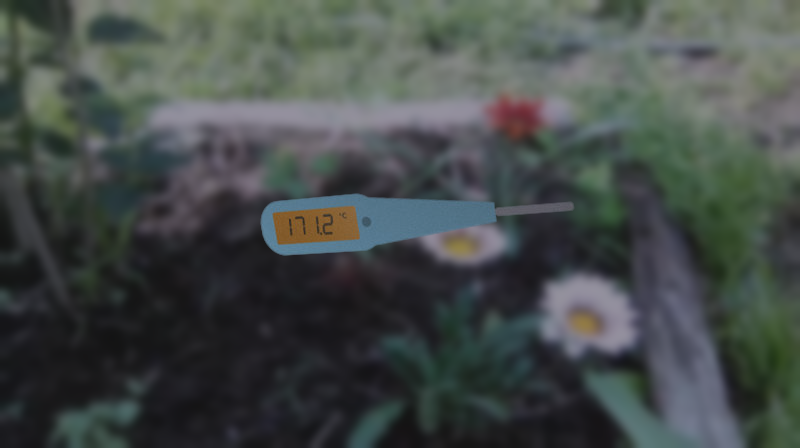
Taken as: 171.2 °C
